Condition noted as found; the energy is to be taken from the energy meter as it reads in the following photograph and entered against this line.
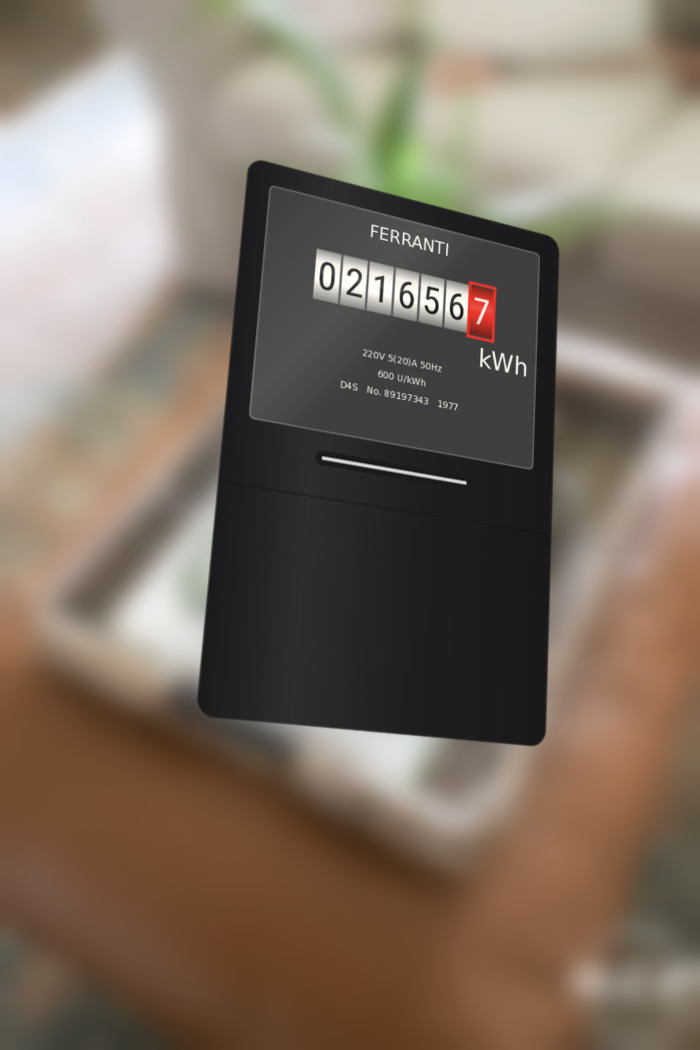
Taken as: 21656.7 kWh
